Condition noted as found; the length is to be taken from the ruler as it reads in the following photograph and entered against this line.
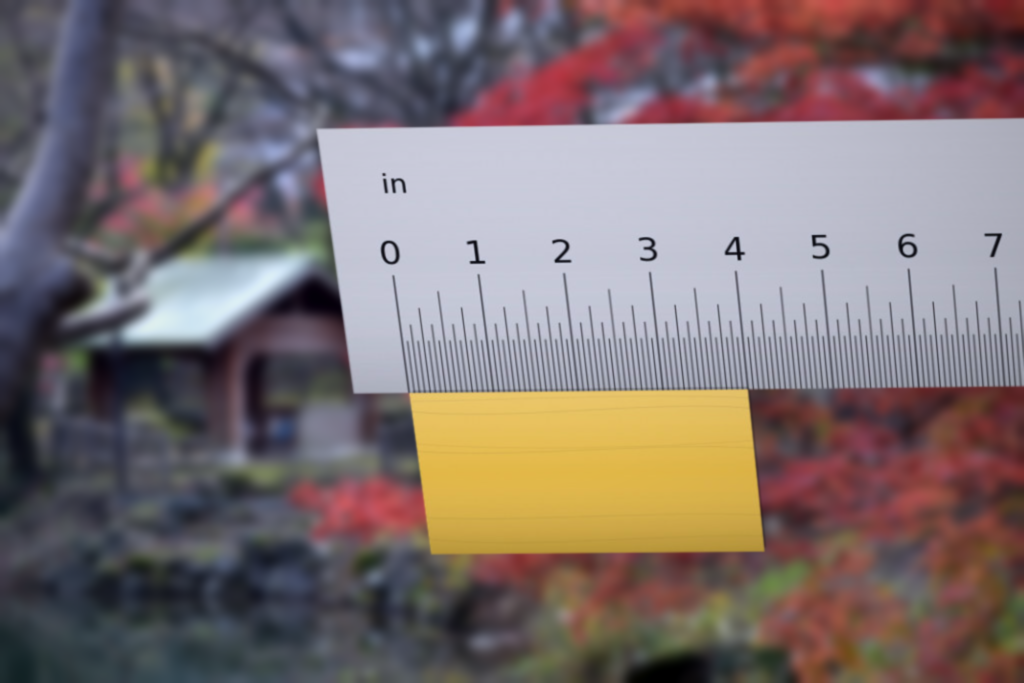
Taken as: 4 in
